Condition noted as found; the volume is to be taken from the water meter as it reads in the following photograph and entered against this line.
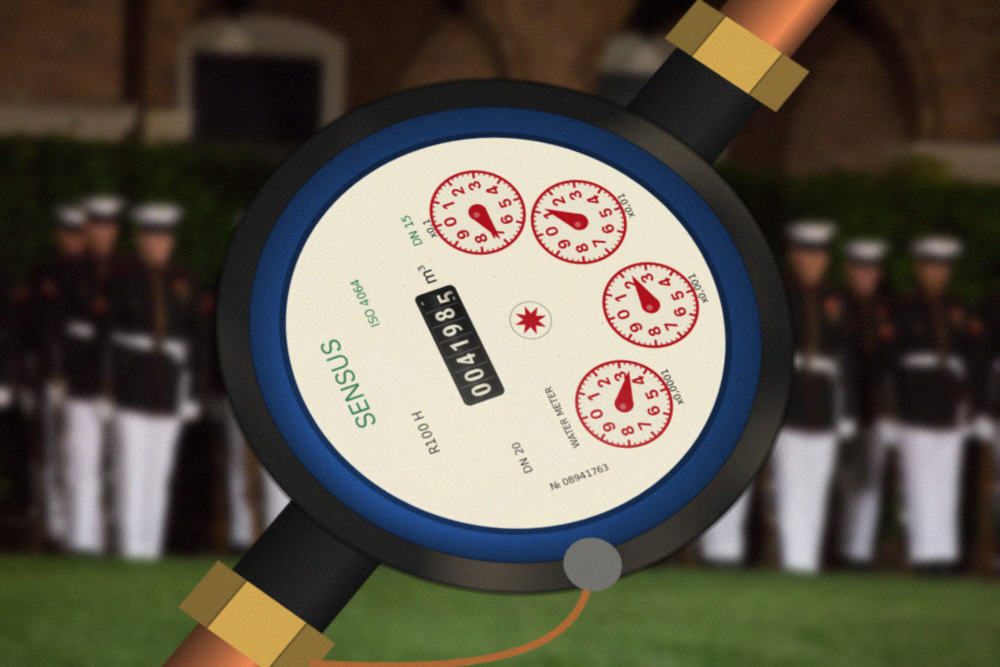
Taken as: 41984.7123 m³
